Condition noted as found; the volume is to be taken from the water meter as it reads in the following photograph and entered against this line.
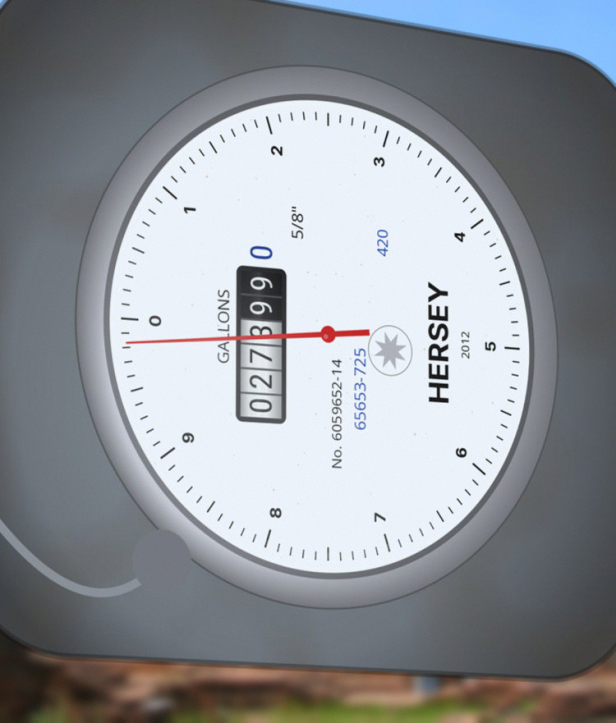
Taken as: 273989.8 gal
